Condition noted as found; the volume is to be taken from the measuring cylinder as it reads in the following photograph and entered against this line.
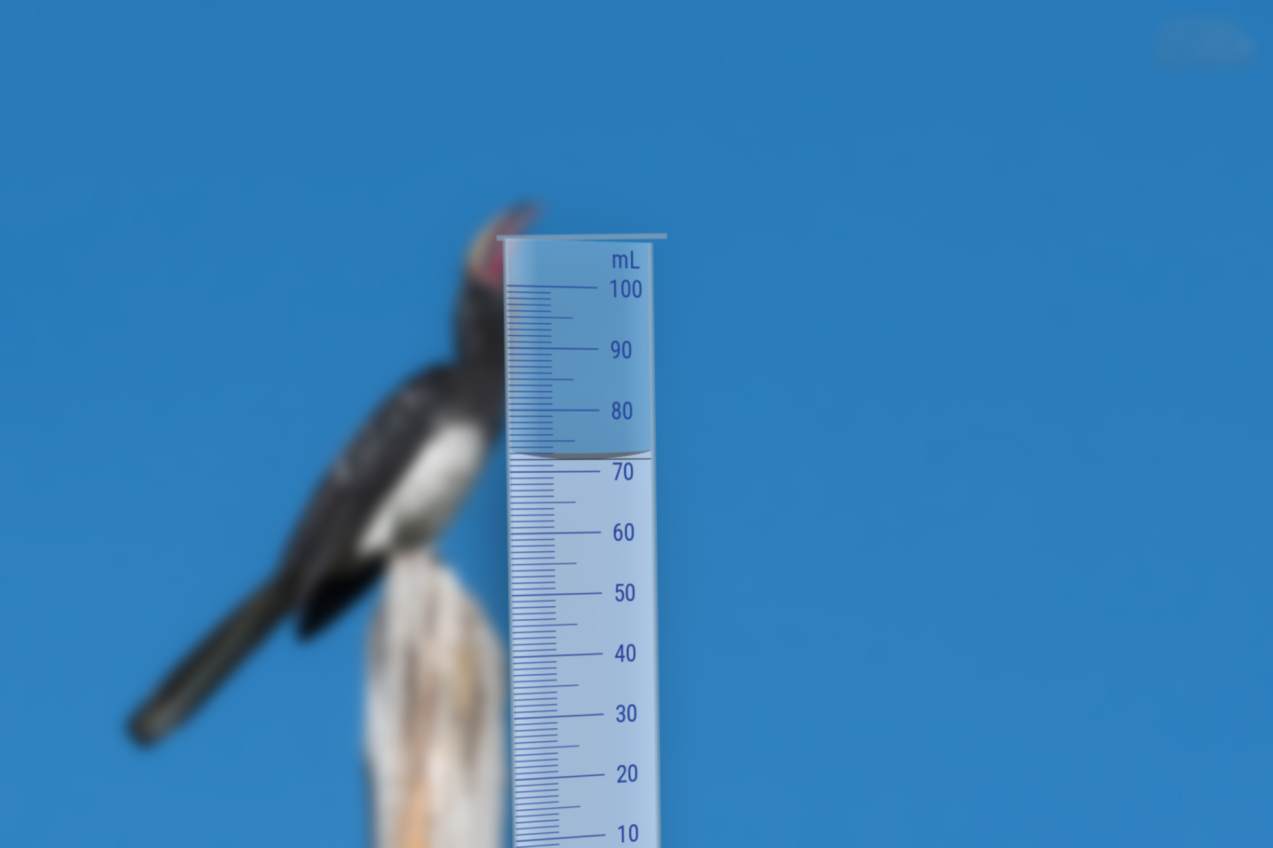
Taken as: 72 mL
